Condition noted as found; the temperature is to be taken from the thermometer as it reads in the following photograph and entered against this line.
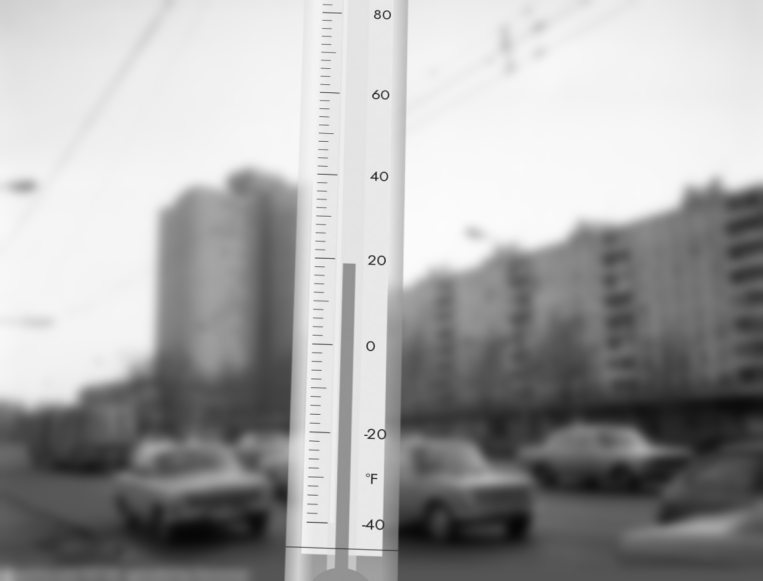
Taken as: 19 °F
